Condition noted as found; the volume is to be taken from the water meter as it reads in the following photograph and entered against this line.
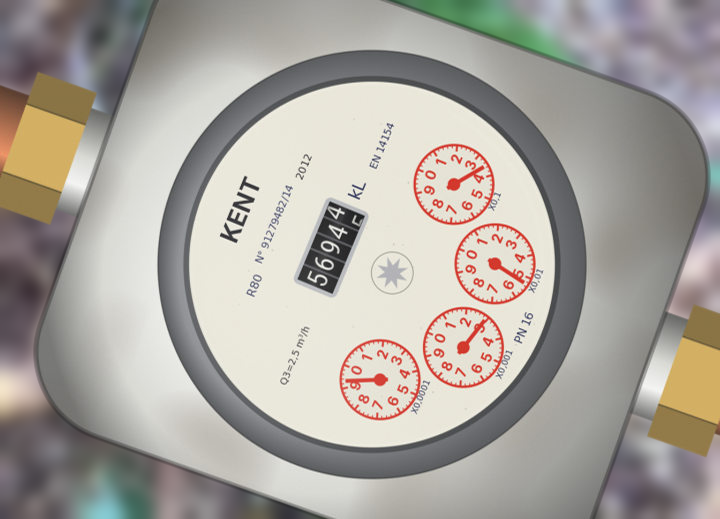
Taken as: 56944.3529 kL
